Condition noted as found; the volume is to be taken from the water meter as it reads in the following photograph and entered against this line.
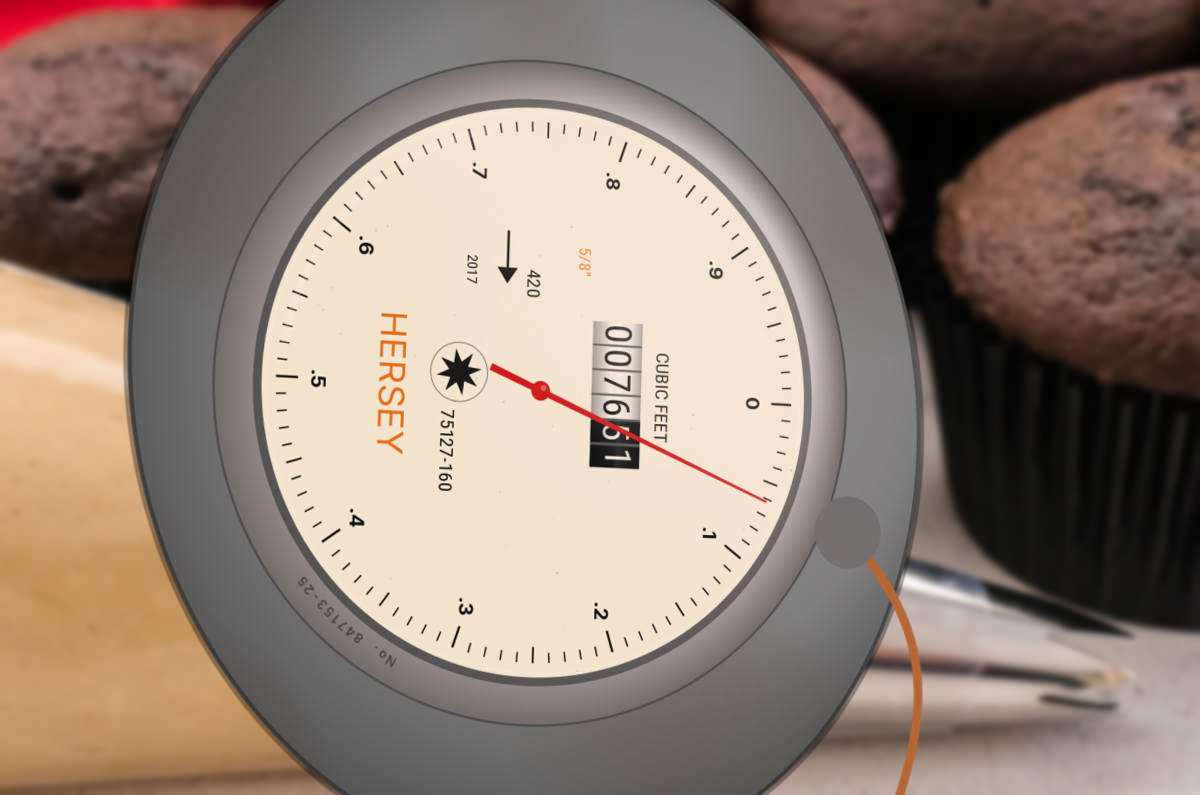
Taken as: 7651.06 ft³
